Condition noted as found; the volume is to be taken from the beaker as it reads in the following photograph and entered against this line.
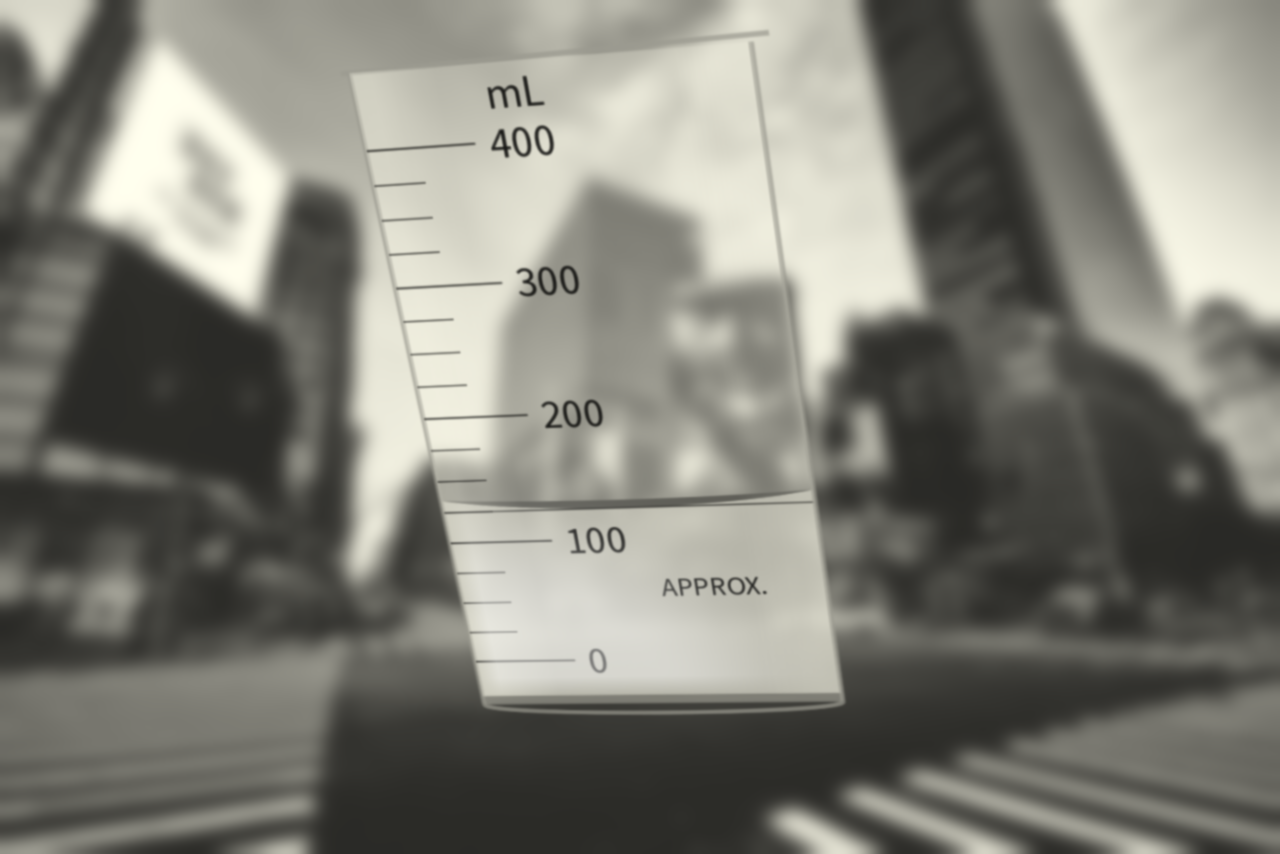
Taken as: 125 mL
